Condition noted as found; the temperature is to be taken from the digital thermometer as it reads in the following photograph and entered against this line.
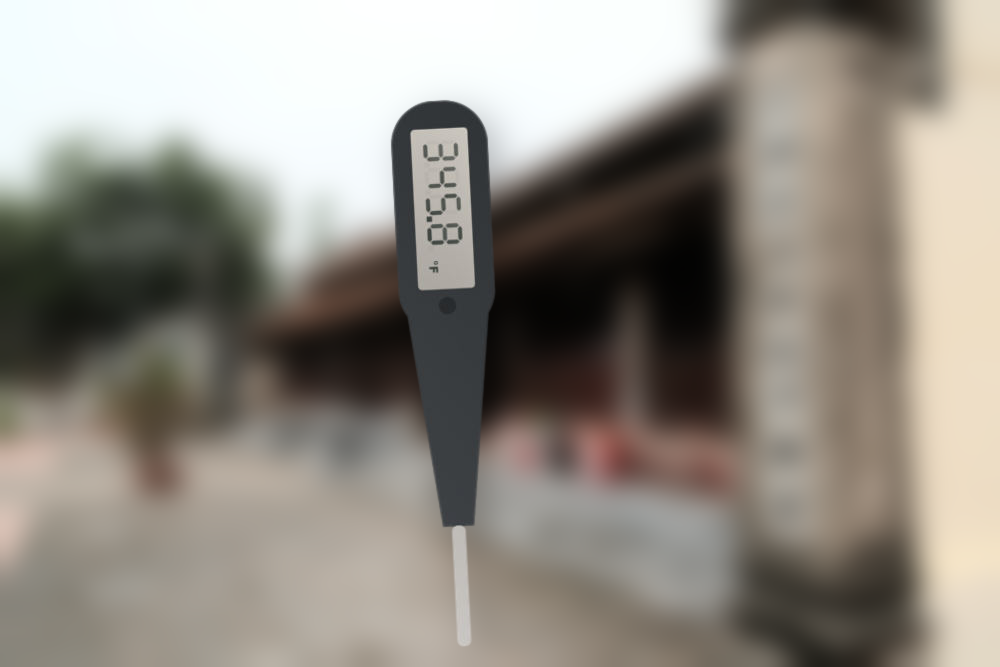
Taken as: 345.8 °F
